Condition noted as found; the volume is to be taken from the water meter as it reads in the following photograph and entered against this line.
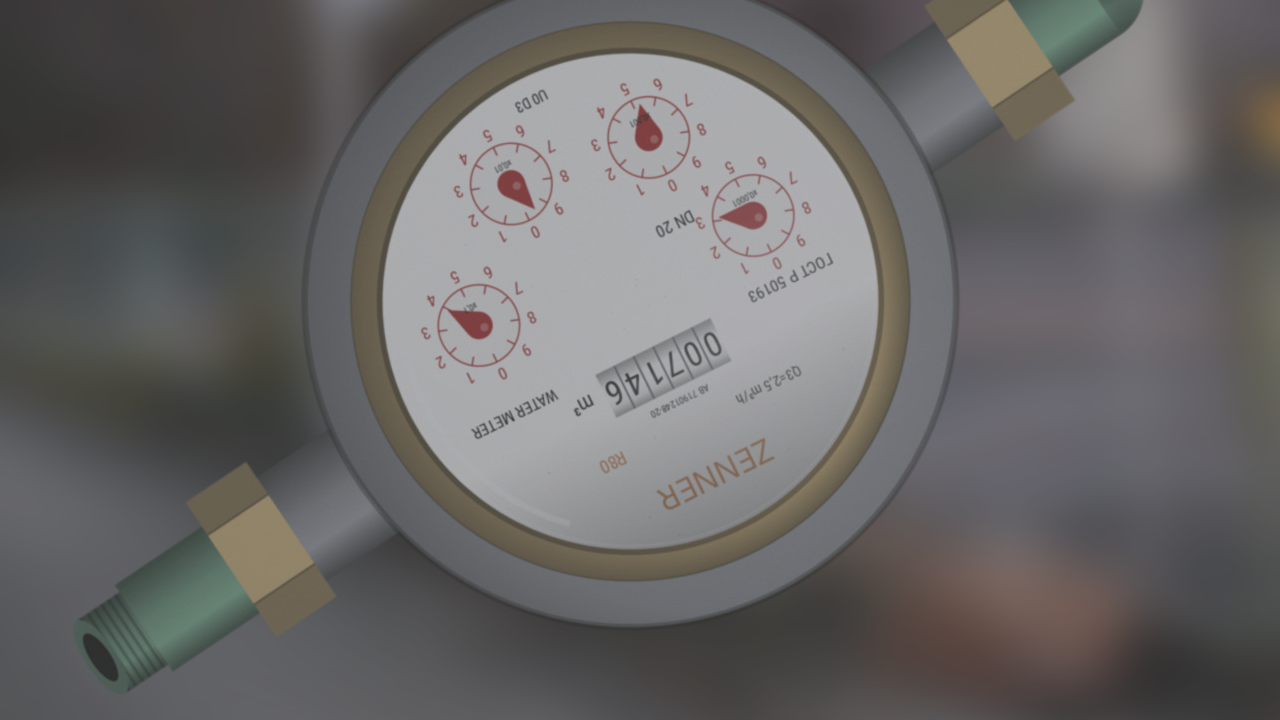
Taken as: 7146.3953 m³
